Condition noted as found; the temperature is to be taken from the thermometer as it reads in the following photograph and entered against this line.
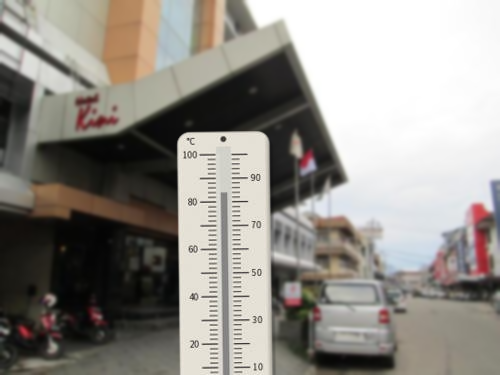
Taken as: 84 °C
